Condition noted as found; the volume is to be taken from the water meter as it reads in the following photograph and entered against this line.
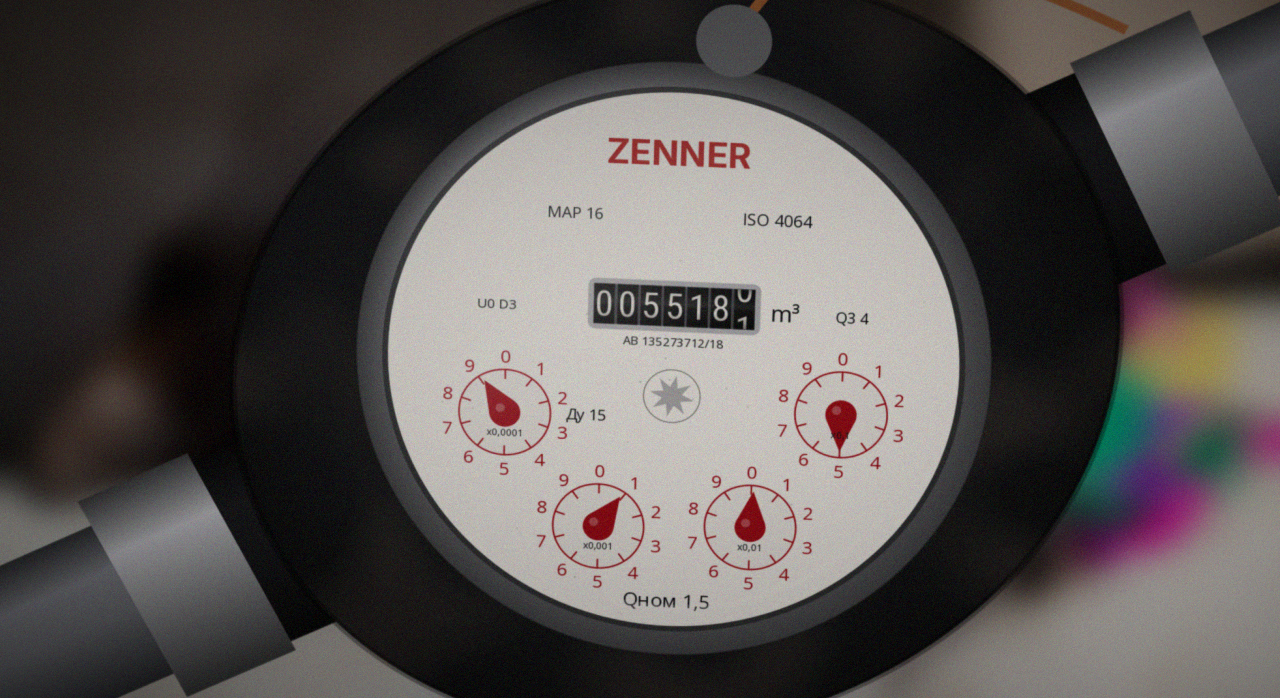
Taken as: 55180.5009 m³
